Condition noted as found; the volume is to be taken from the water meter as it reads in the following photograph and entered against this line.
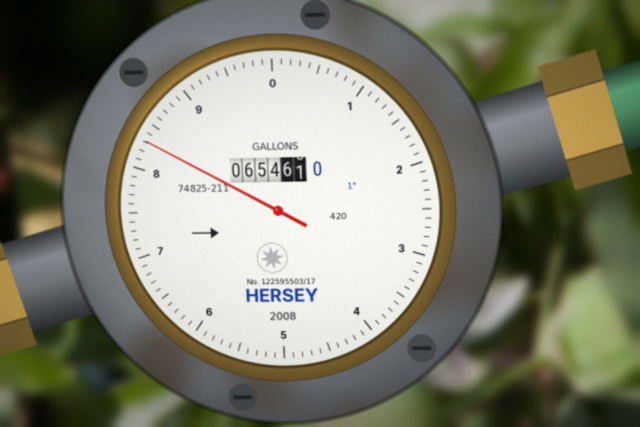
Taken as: 654608.3 gal
